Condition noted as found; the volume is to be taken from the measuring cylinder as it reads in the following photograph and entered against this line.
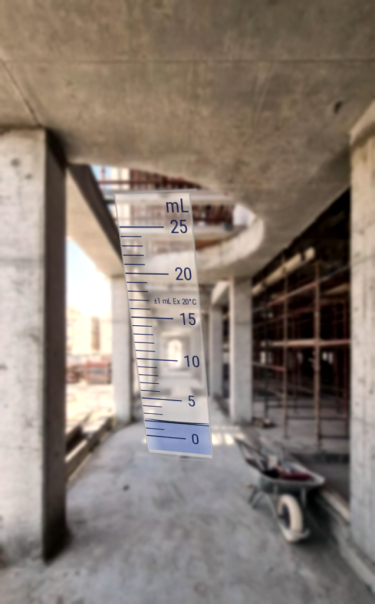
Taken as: 2 mL
